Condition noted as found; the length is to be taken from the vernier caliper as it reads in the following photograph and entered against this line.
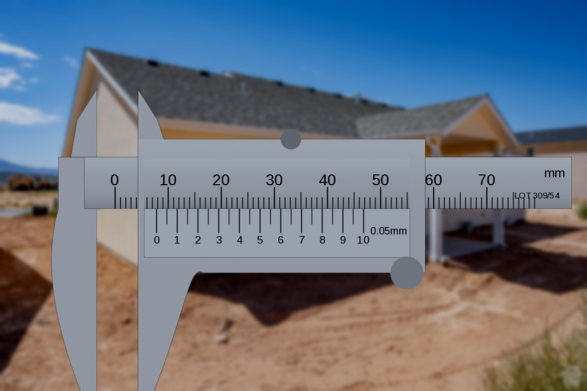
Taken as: 7.8 mm
